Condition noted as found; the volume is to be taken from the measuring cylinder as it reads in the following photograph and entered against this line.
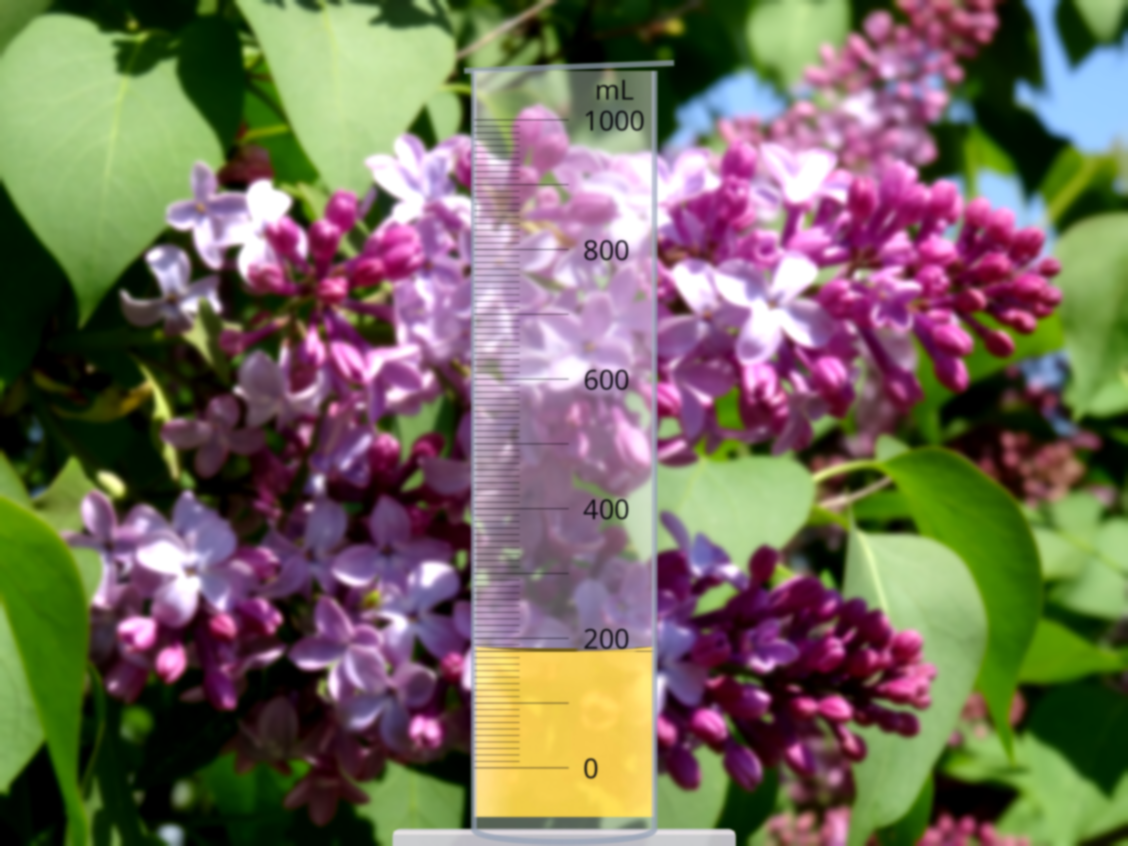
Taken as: 180 mL
